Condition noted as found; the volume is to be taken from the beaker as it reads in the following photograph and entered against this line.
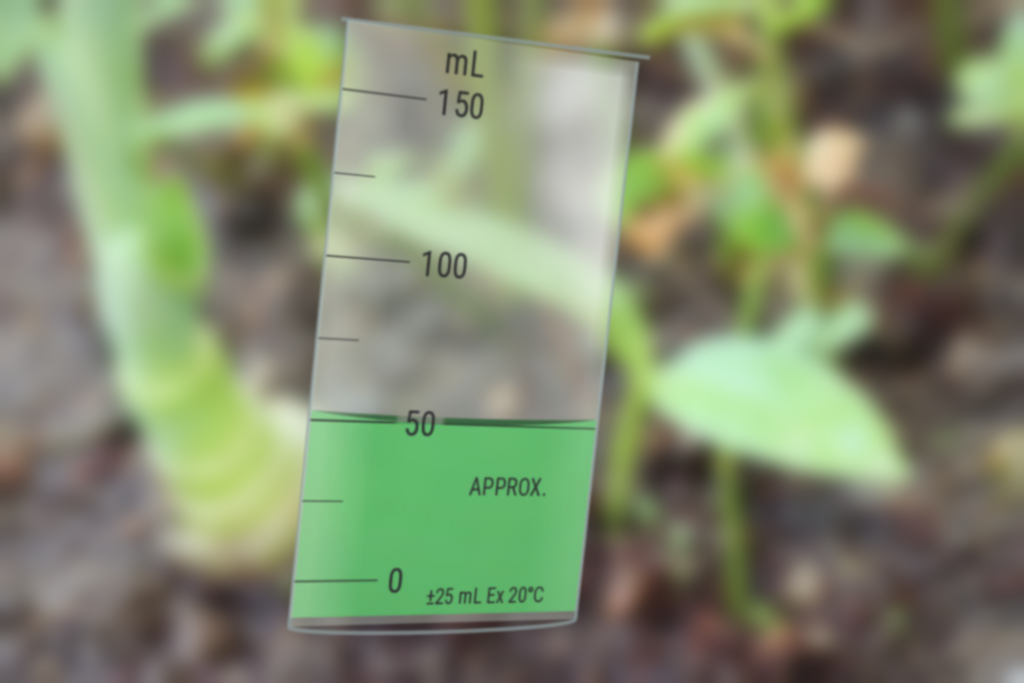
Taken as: 50 mL
